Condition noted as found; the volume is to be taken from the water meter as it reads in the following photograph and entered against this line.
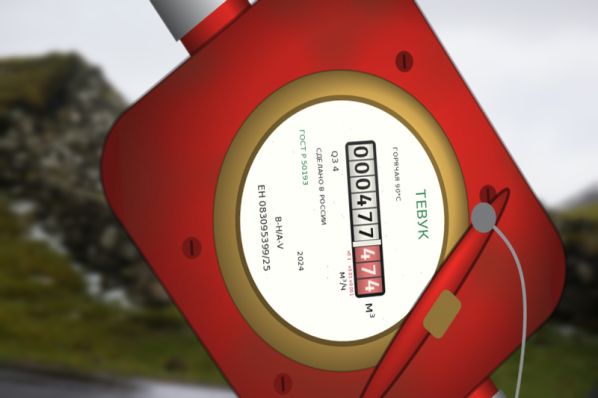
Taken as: 477.474 m³
